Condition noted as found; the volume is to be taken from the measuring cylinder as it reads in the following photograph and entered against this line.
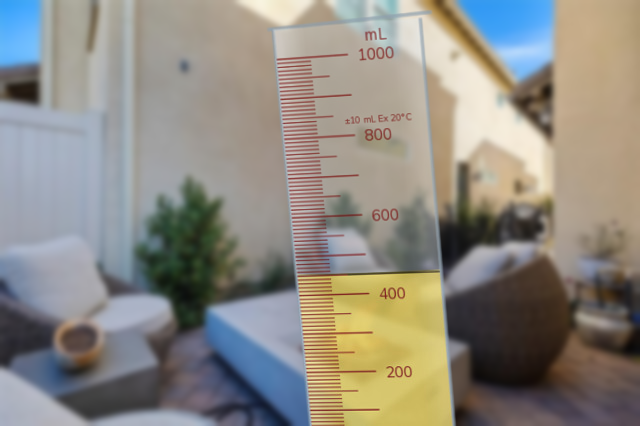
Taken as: 450 mL
